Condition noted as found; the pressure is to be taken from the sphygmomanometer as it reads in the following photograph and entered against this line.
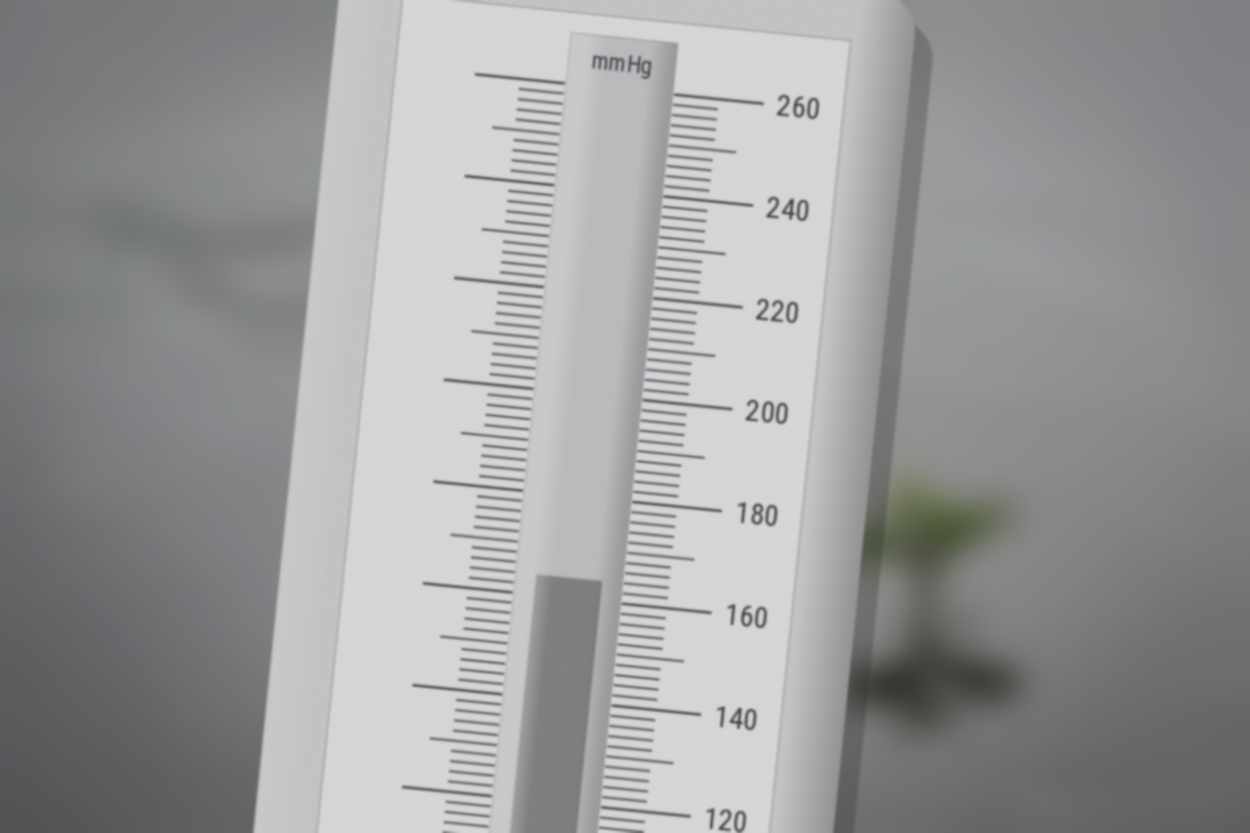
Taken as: 164 mmHg
